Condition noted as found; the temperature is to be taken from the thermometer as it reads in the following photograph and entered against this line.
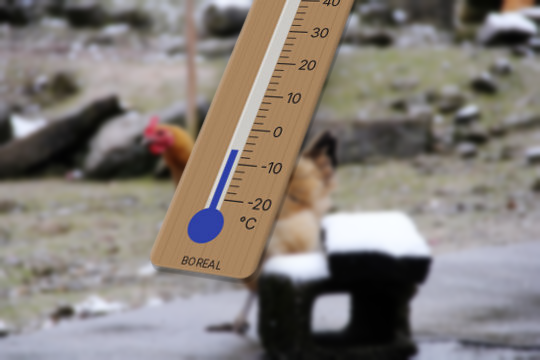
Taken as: -6 °C
